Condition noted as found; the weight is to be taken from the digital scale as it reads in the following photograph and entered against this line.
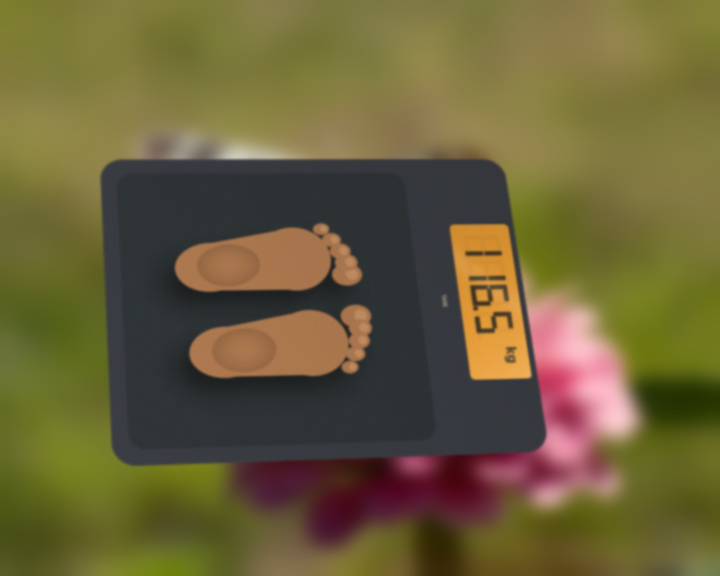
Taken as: 116.5 kg
